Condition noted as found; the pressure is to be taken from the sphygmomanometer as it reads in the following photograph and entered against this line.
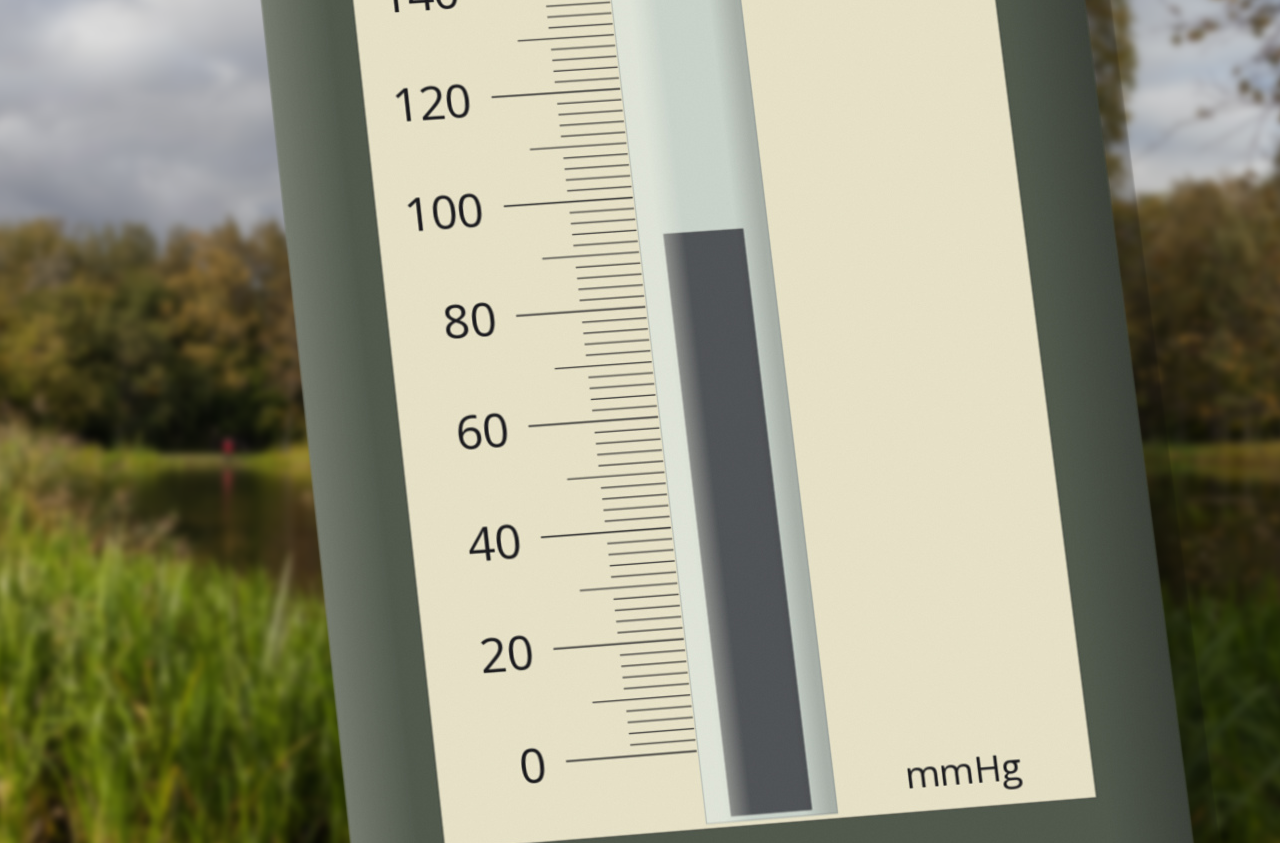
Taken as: 93 mmHg
